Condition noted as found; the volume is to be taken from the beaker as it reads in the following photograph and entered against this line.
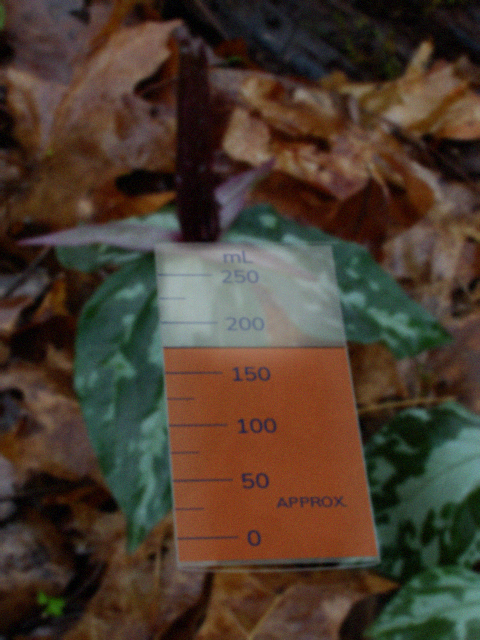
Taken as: 175 mL
